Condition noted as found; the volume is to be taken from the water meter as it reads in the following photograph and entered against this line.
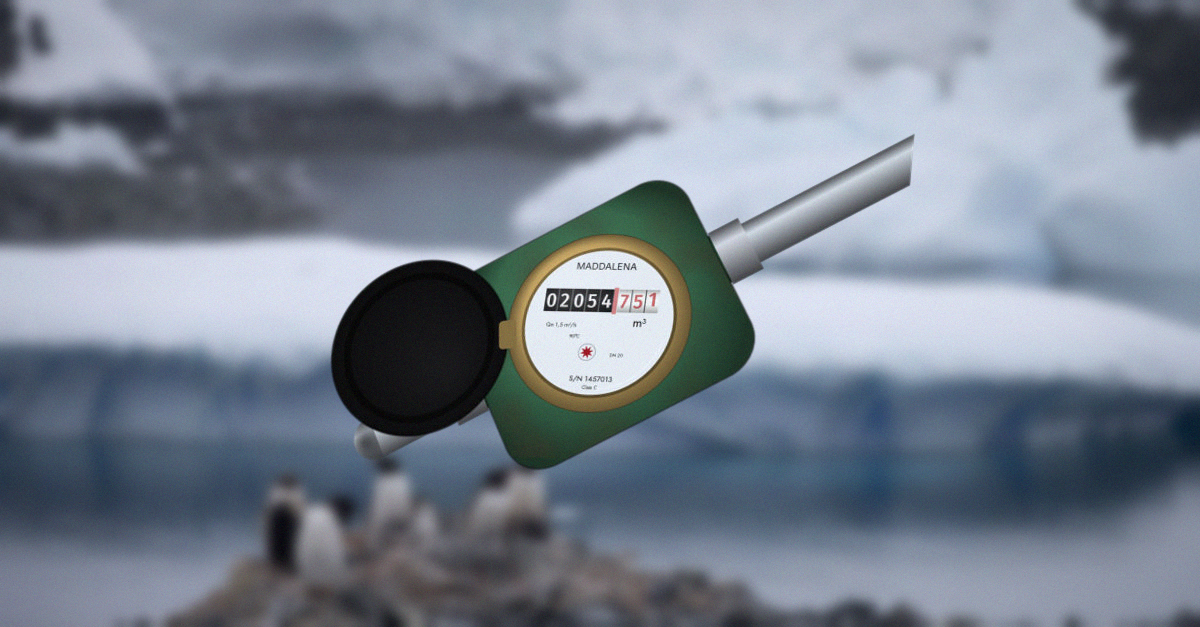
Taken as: 2054.751 m³
